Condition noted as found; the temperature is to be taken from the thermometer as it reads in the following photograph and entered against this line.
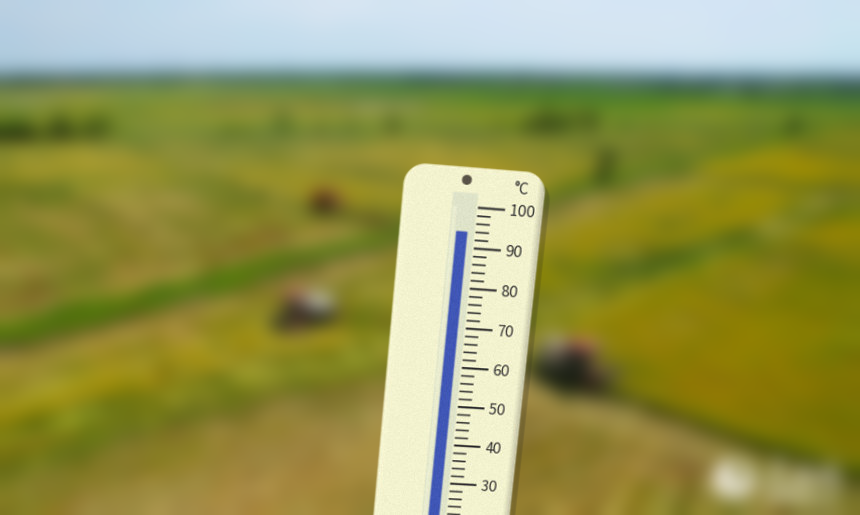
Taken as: 94 °C
